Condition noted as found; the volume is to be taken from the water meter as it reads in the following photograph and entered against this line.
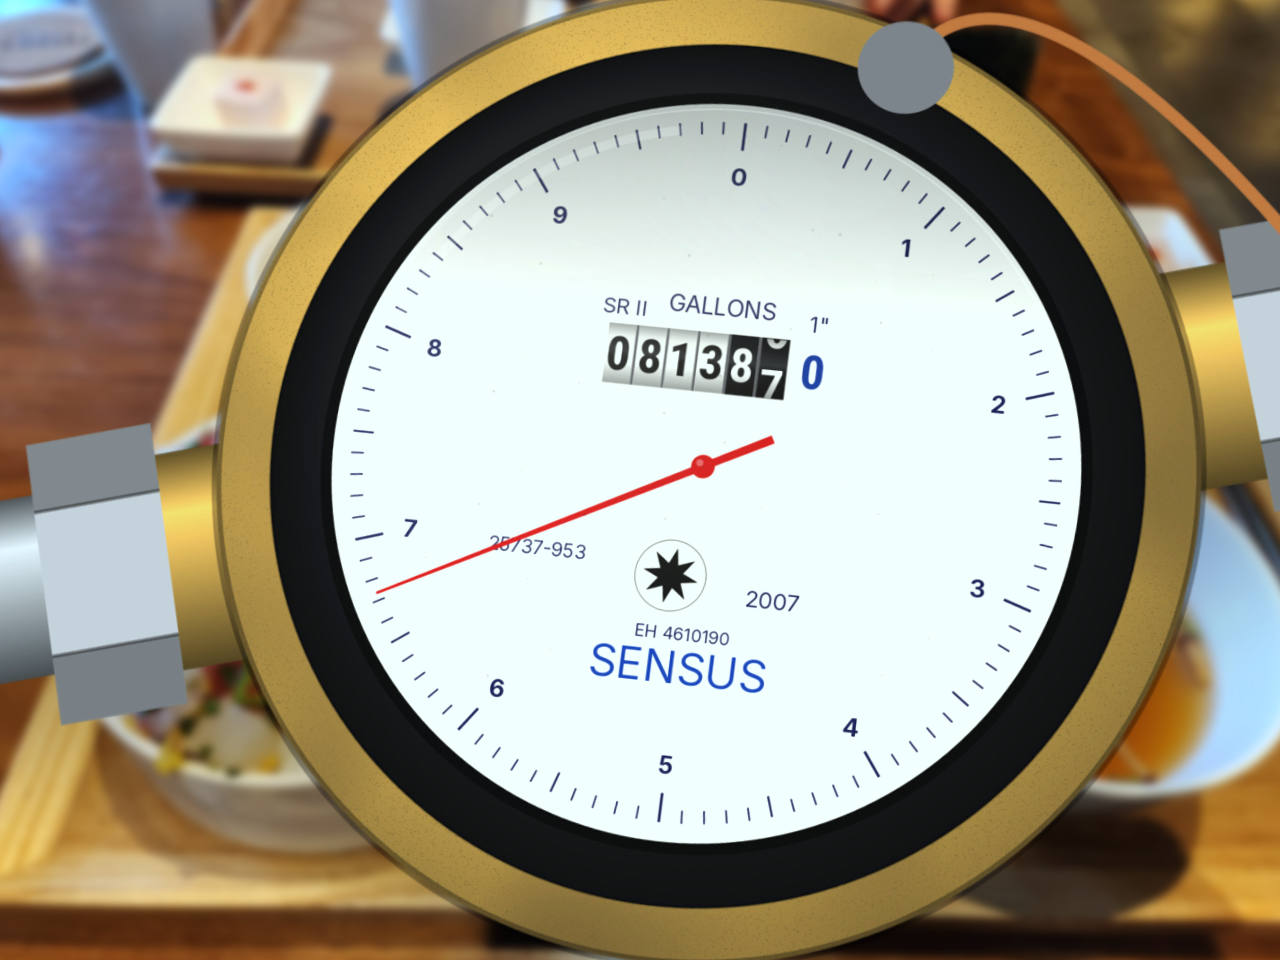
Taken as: 813866.7 gal
